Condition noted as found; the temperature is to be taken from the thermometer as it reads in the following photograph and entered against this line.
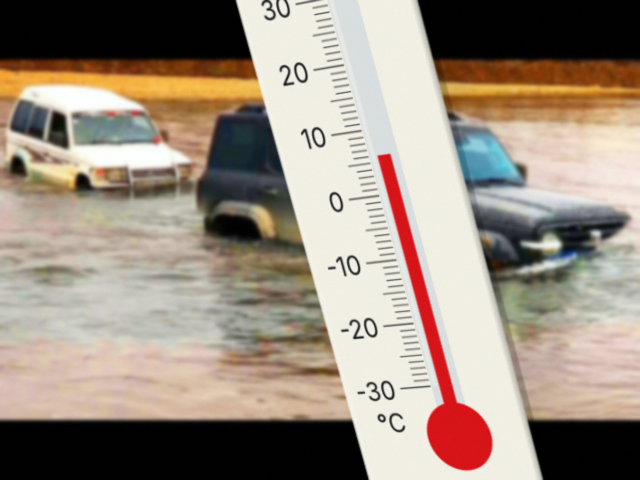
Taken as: 6 °C
